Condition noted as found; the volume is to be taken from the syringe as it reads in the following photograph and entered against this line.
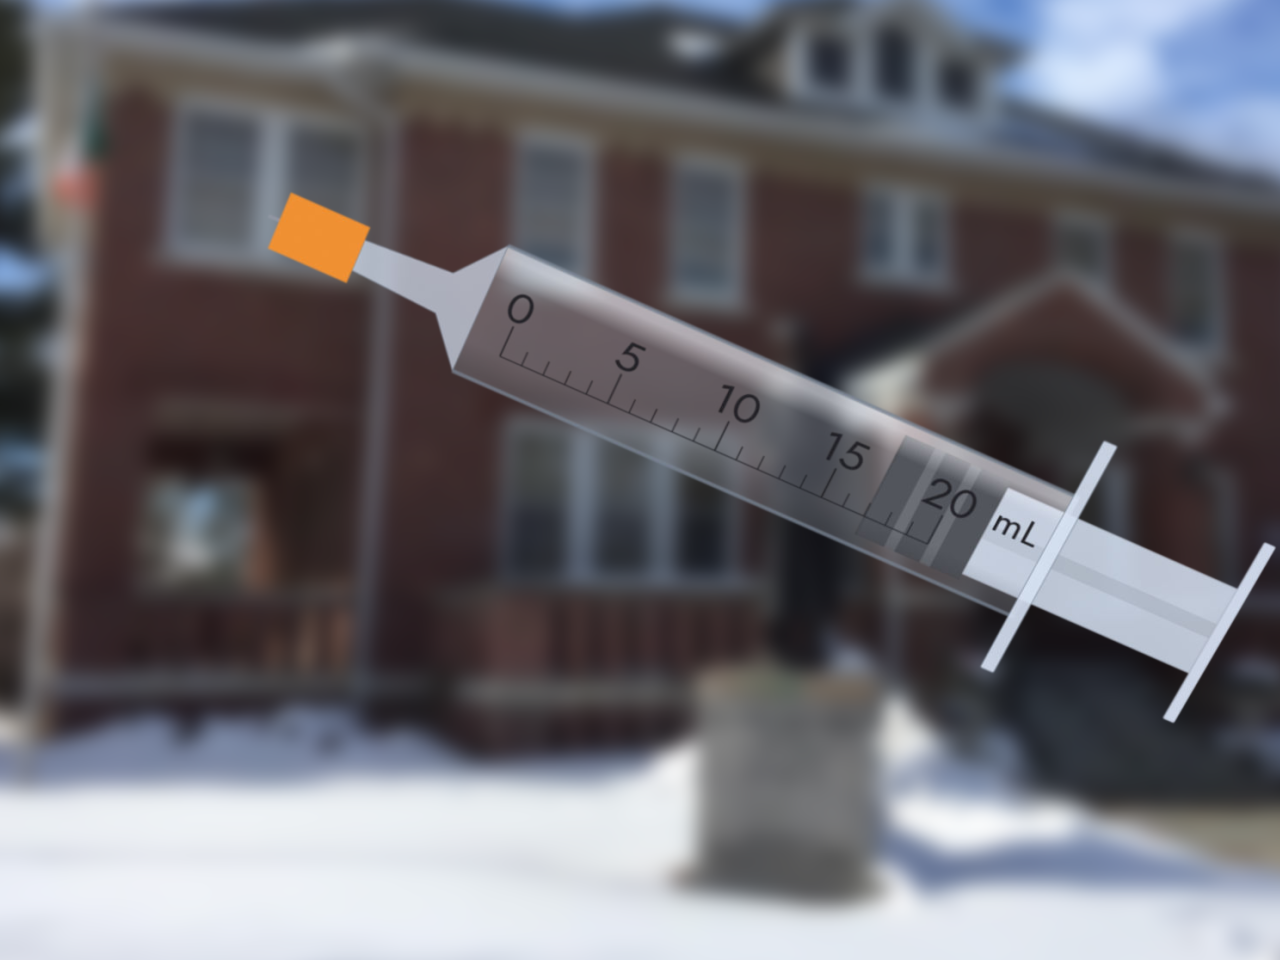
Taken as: 17 mL
